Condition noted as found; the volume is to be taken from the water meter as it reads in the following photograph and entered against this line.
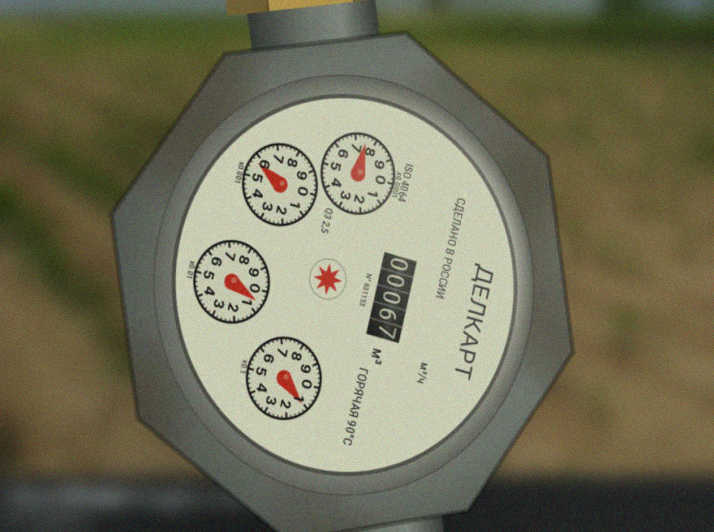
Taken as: 67.1057 m³
